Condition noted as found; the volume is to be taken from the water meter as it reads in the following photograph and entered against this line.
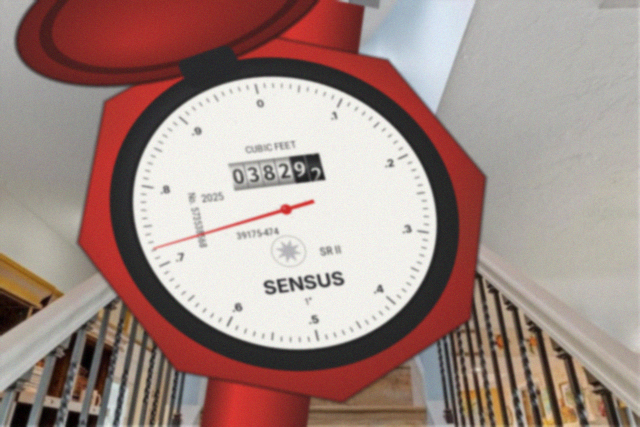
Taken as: 38291.72 ft³
